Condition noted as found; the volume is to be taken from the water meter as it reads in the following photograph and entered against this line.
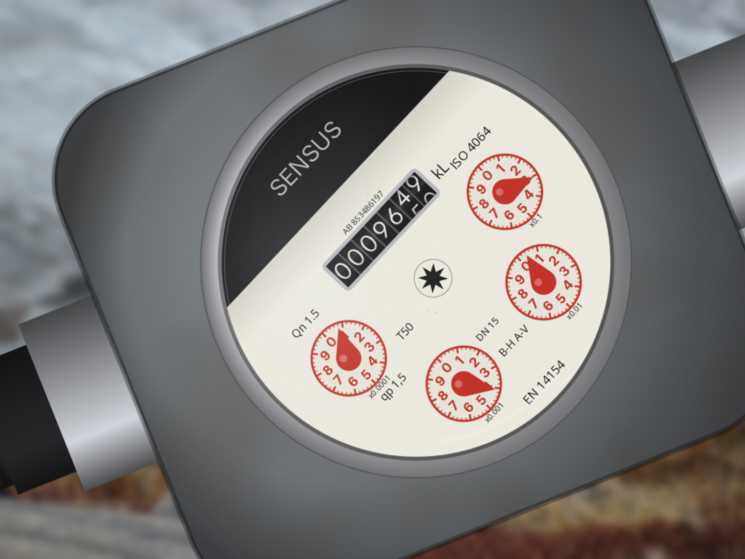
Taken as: 9649.3040 kL
